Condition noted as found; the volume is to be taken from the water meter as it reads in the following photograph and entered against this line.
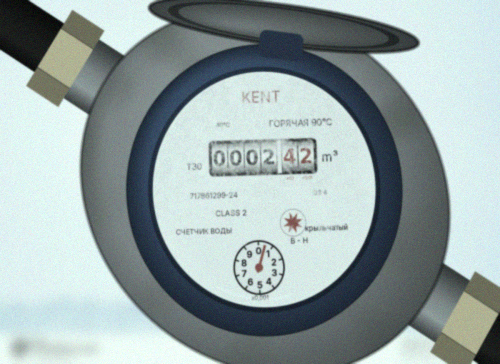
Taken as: 2.420 m³
